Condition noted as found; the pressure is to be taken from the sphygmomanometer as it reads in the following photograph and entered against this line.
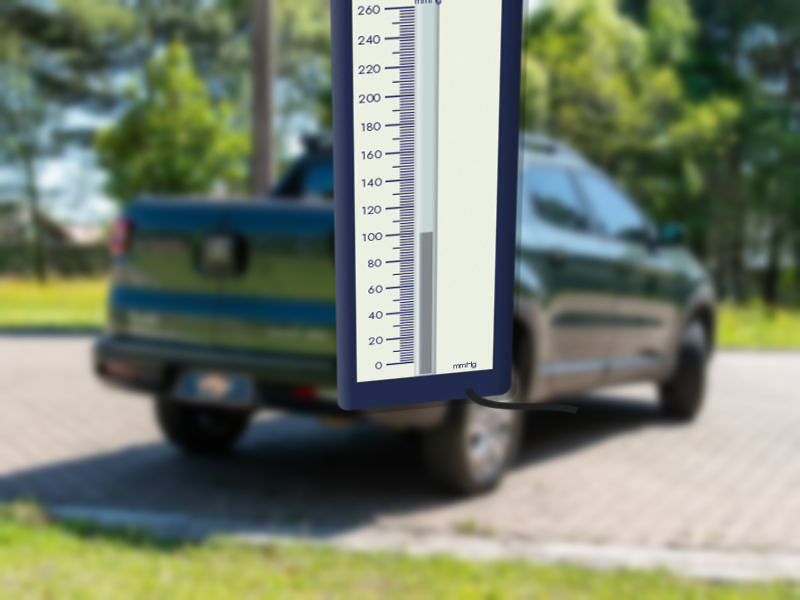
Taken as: 100 mmHg
